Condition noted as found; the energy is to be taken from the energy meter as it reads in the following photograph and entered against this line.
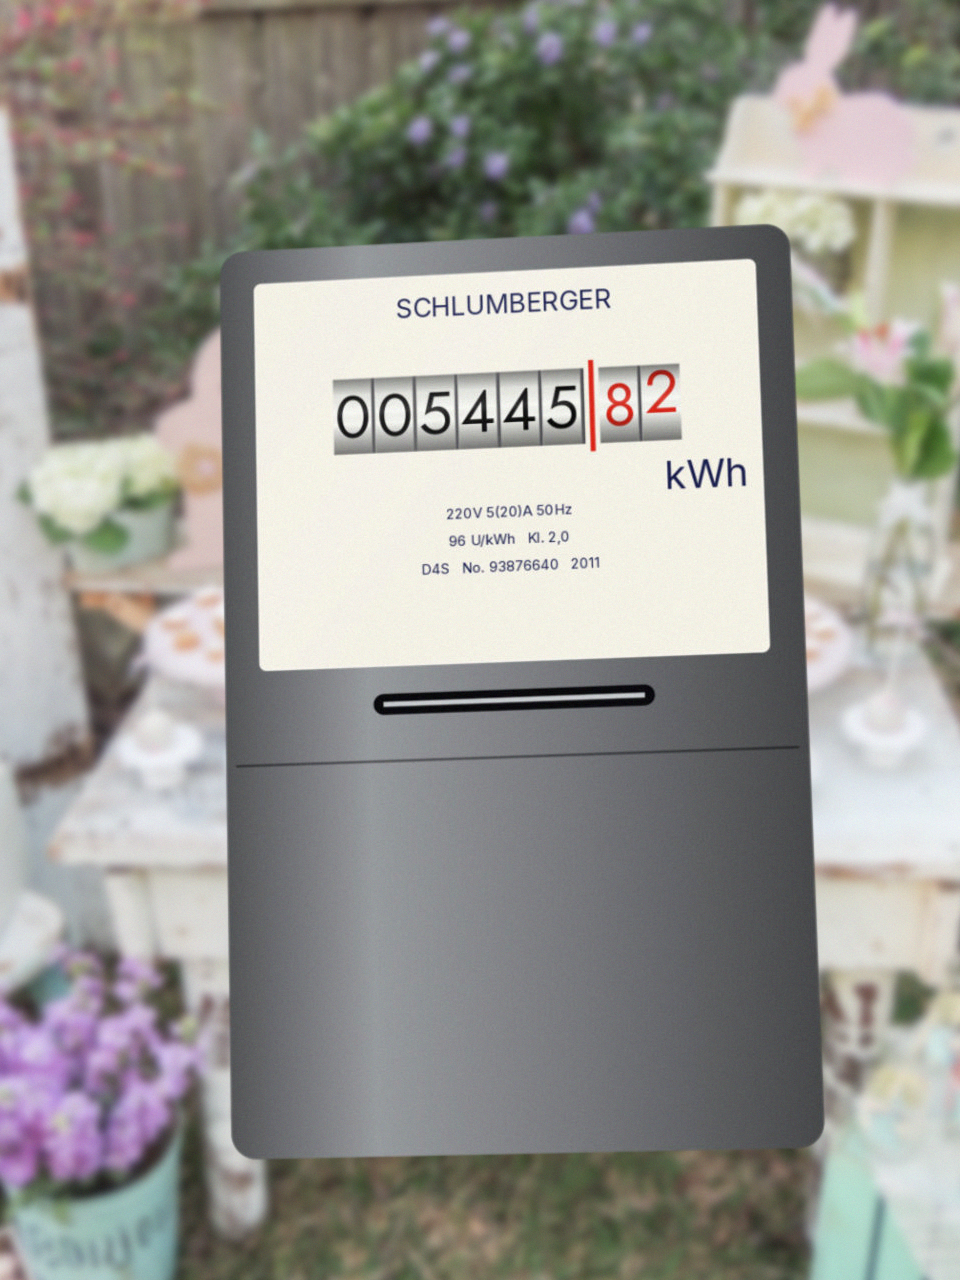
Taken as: 5445.82 kWh
